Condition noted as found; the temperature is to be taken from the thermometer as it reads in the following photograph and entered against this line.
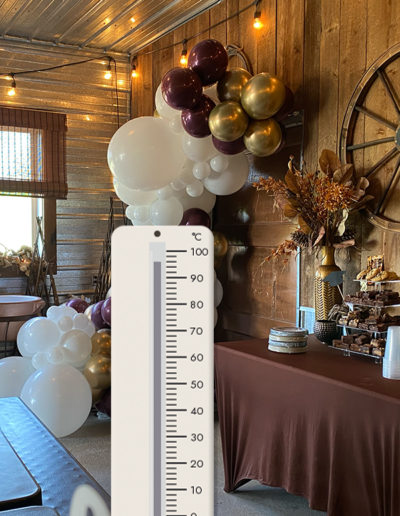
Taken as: 96 °C
